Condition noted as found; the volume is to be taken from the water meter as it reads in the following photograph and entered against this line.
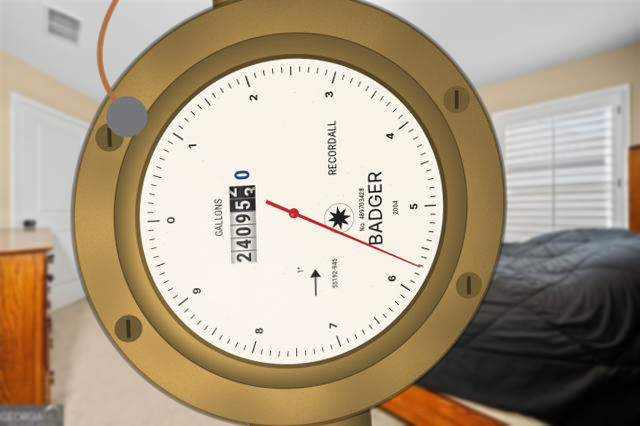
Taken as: 2409525.7 gal
